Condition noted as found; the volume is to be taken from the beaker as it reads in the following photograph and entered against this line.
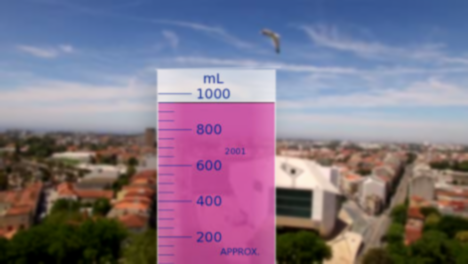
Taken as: 950 mL
